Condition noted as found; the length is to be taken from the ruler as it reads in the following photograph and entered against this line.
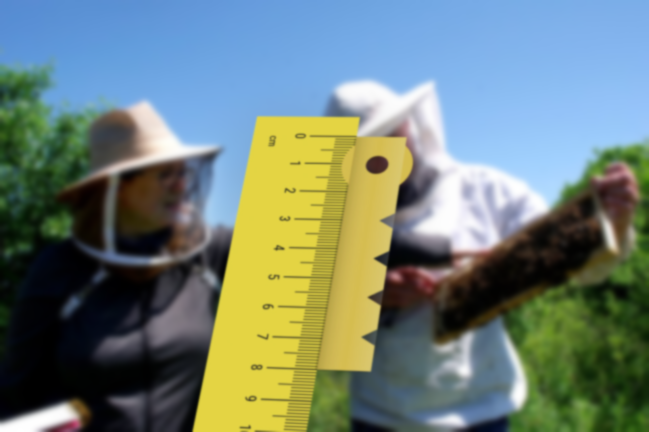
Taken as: 8 cm
